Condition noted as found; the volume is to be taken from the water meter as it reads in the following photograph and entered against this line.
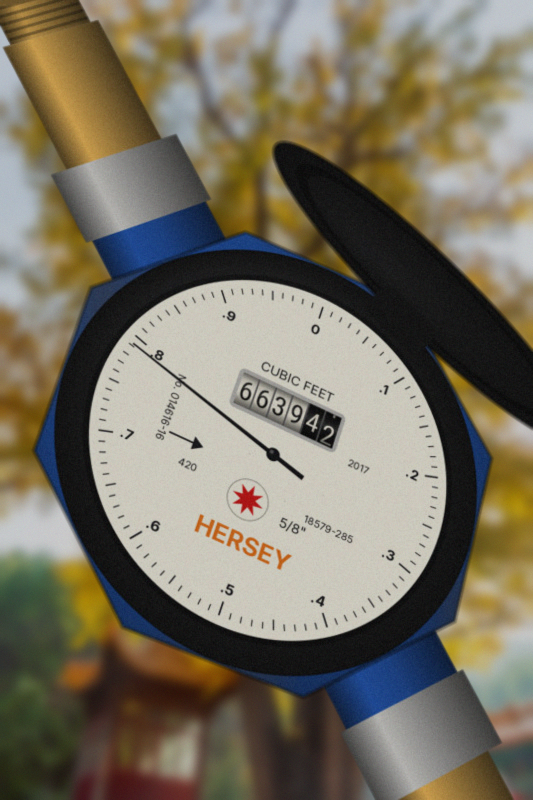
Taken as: 663941.79 ft³
